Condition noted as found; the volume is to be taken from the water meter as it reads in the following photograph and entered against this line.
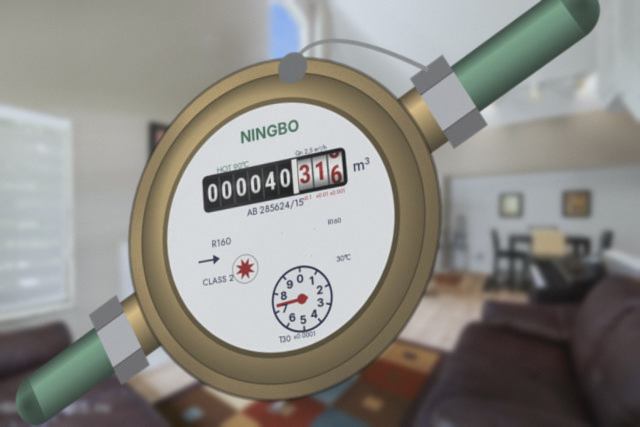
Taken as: 40.3157 m³
